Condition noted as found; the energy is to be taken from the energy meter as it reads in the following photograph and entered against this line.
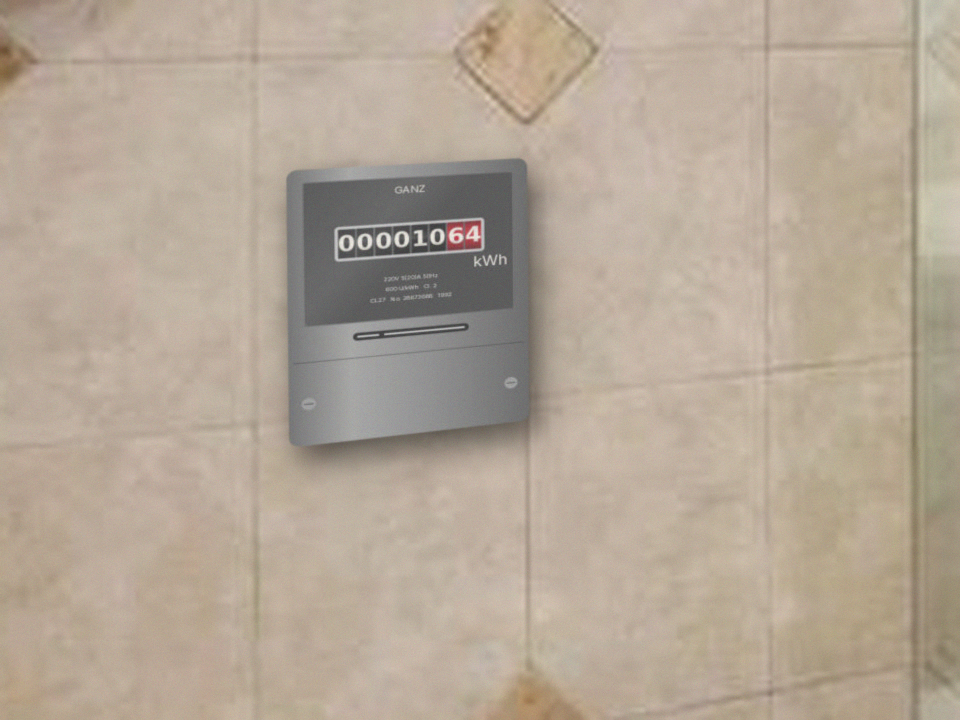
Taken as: 10.64 kWh
